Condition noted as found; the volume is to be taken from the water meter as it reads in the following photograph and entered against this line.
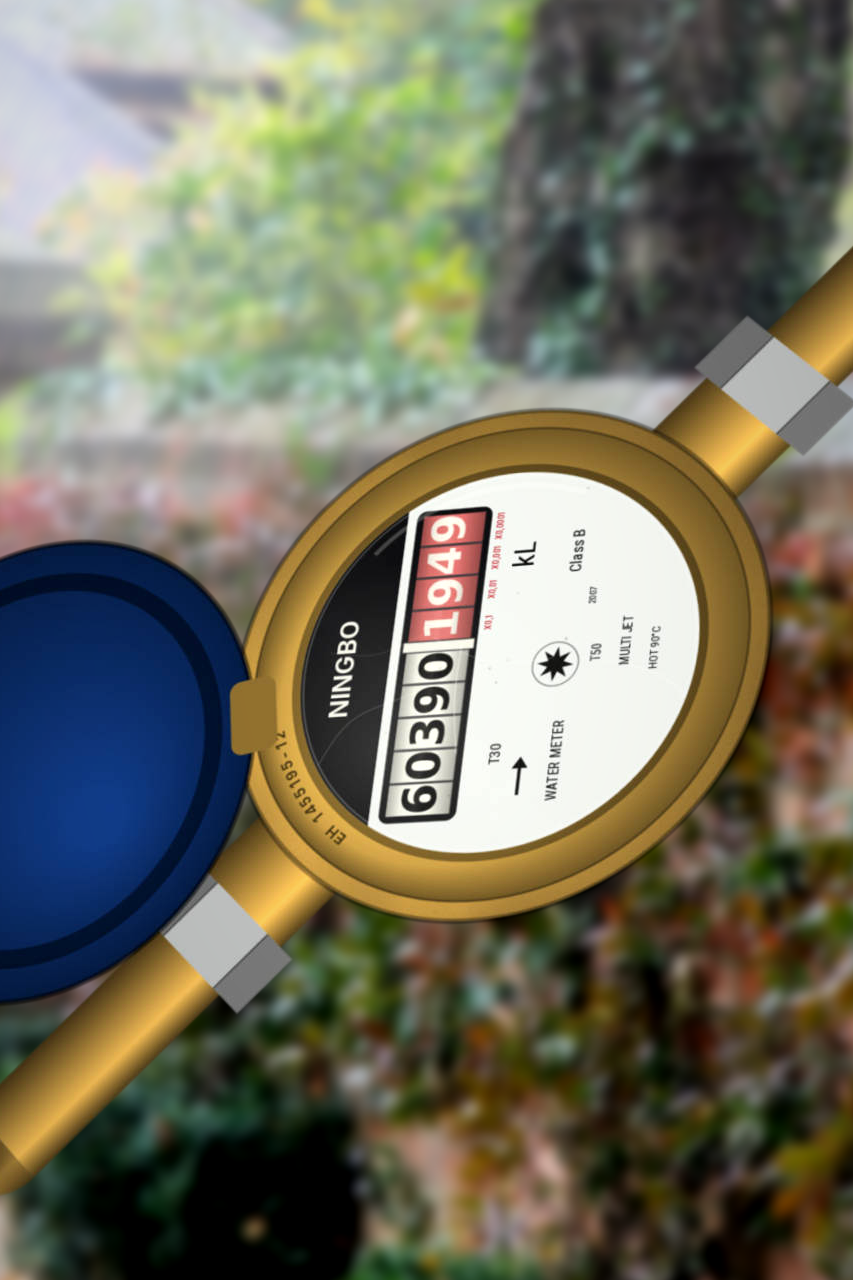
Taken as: 60390.1949 kL
